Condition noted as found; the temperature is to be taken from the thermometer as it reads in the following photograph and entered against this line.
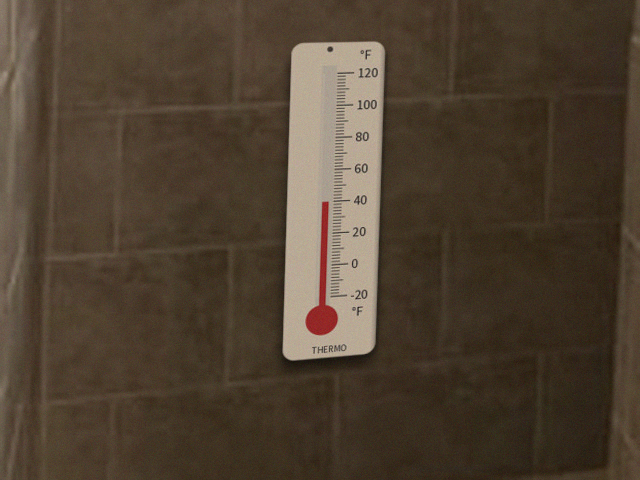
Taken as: 40 °F
